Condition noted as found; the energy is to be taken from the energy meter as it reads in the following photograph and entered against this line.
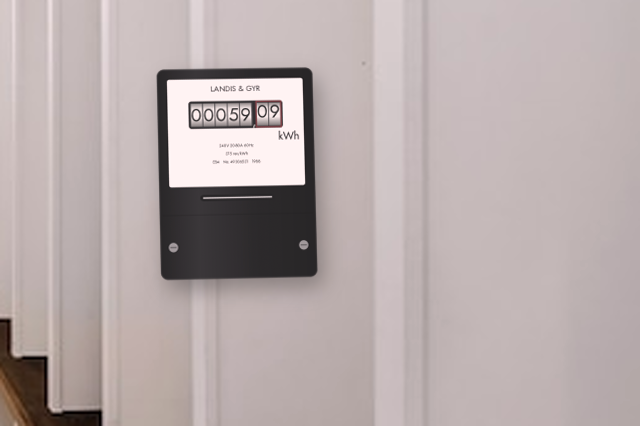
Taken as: 59.09 kWh
